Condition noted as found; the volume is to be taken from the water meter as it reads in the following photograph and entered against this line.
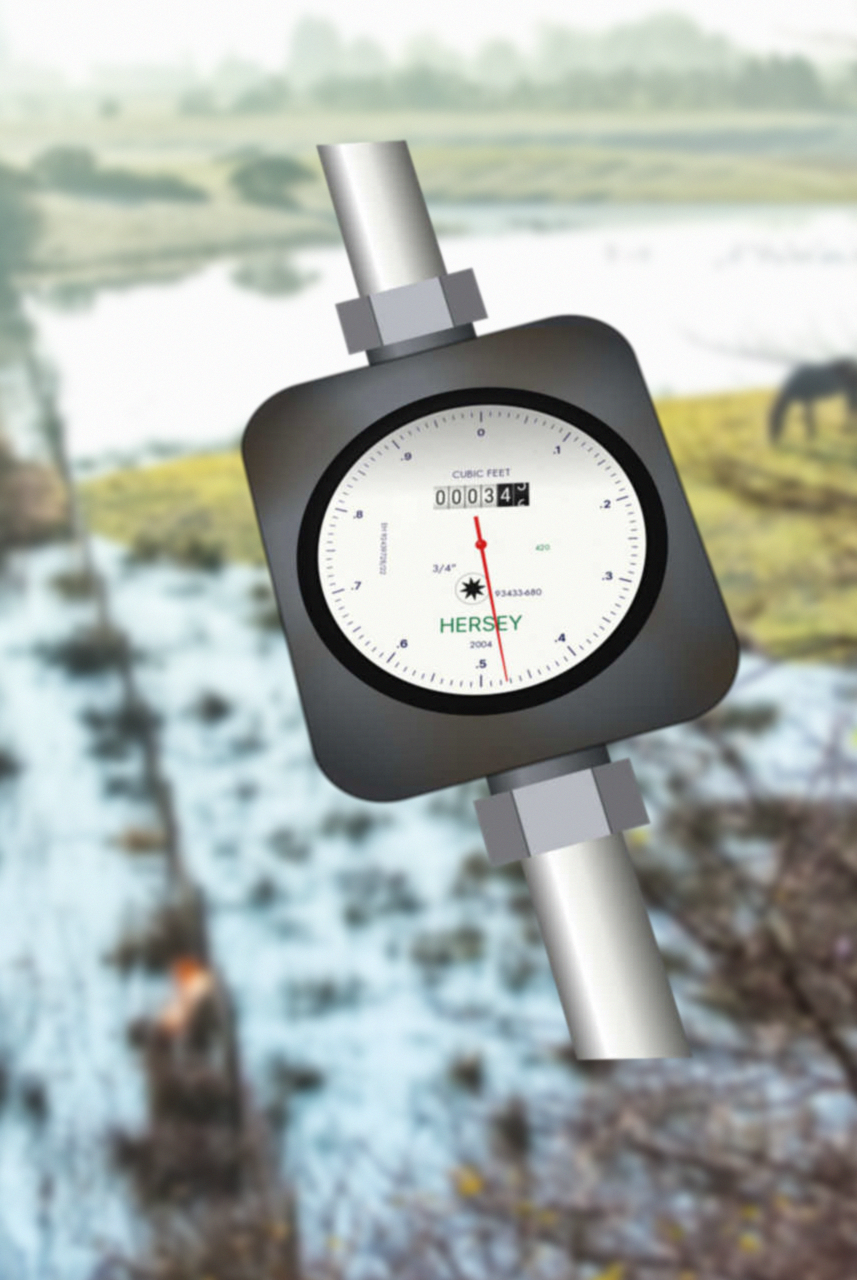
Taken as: 345.47 ft³
